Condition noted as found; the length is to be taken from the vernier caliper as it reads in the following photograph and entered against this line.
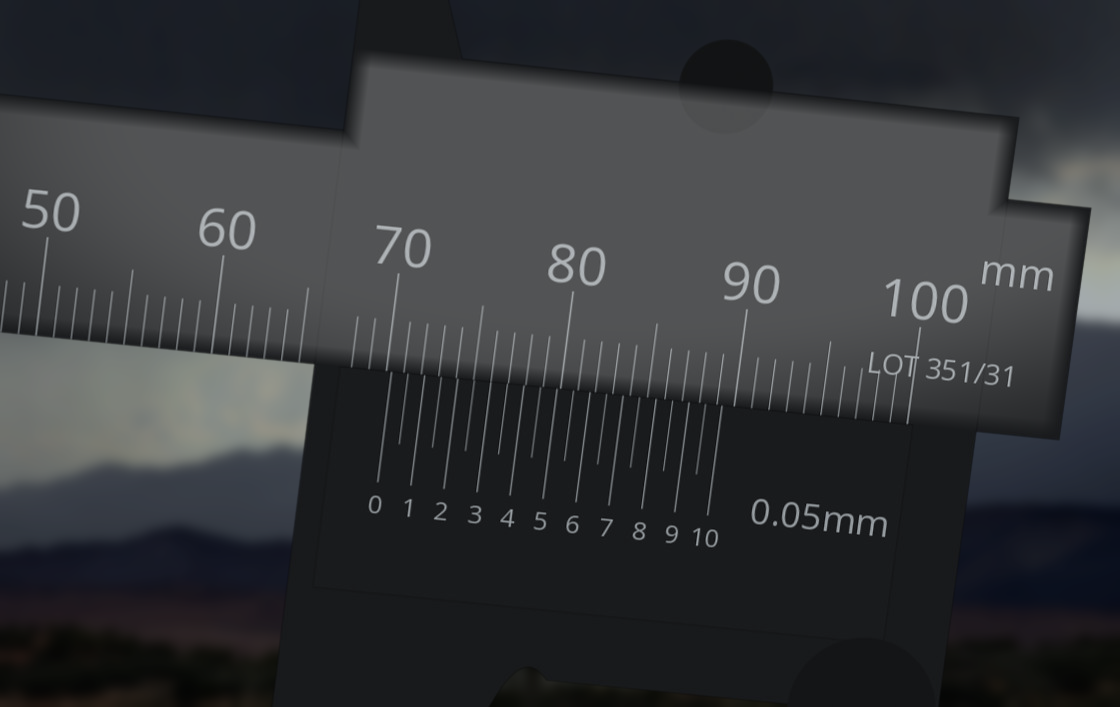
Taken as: 70.3 mm
